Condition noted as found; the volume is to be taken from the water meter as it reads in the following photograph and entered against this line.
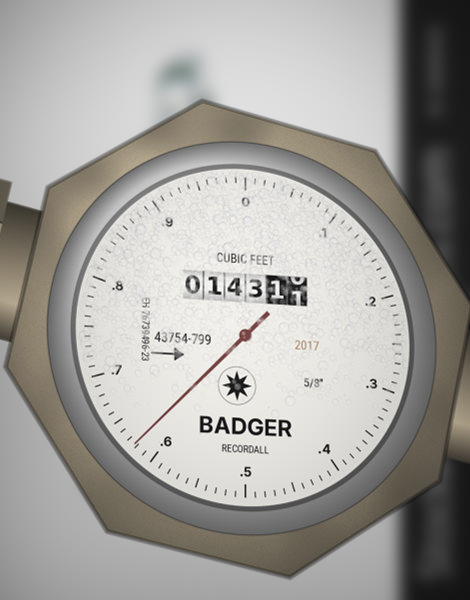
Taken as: 14310.62 ft³
